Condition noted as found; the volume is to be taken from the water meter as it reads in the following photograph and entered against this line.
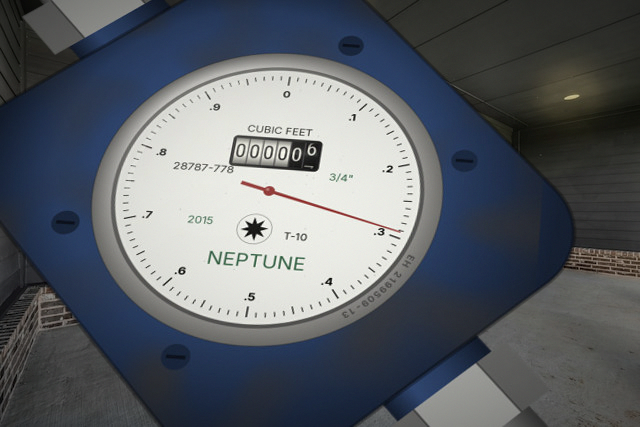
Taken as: 6.29 ft³
